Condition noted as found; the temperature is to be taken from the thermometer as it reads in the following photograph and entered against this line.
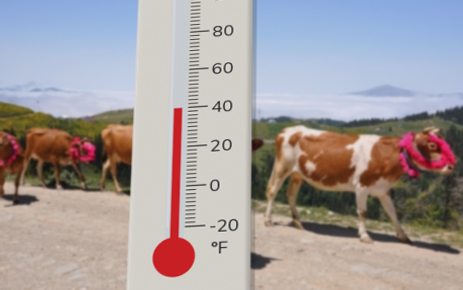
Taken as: 40 °F
